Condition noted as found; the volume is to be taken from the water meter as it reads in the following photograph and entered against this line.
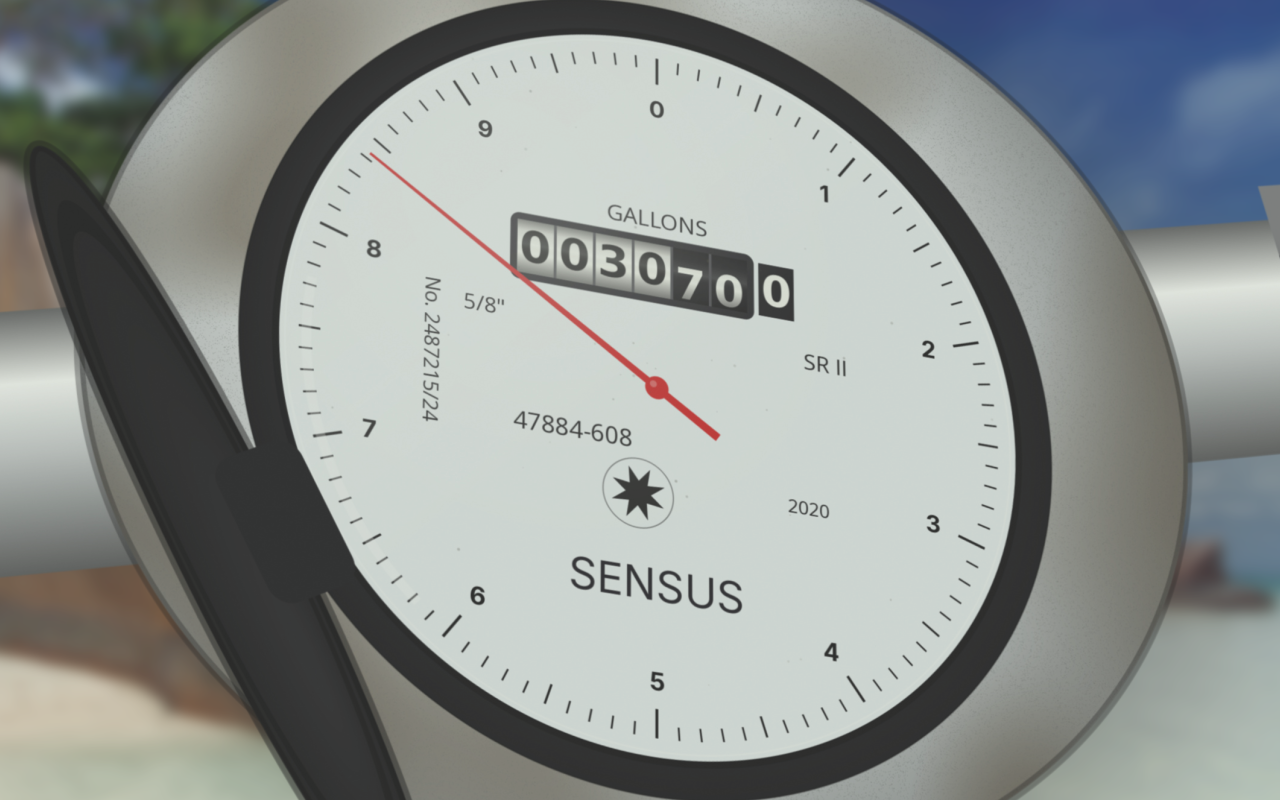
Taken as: 30698.4 gal
